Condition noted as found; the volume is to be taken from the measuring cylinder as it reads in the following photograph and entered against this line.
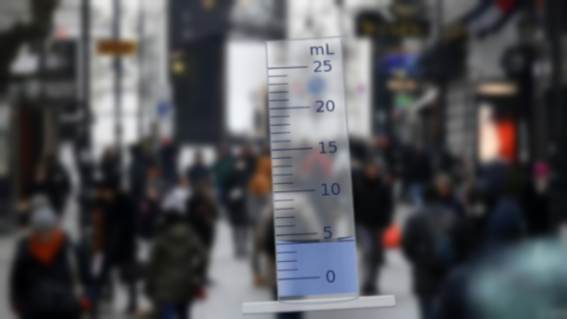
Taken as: 4 mL
